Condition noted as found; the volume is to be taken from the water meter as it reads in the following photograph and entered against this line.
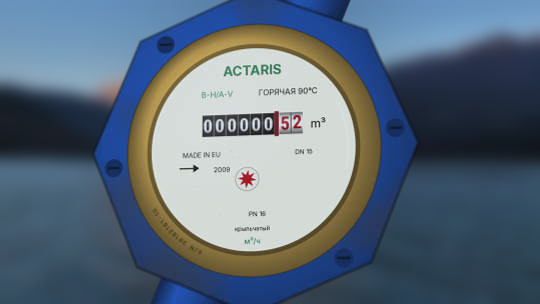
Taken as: 0.52 m³
